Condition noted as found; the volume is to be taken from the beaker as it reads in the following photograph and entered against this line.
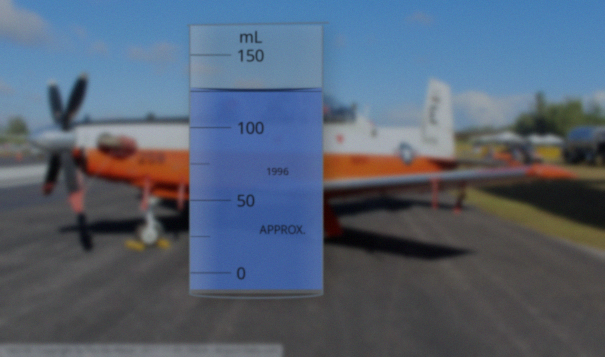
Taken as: 125 mL
